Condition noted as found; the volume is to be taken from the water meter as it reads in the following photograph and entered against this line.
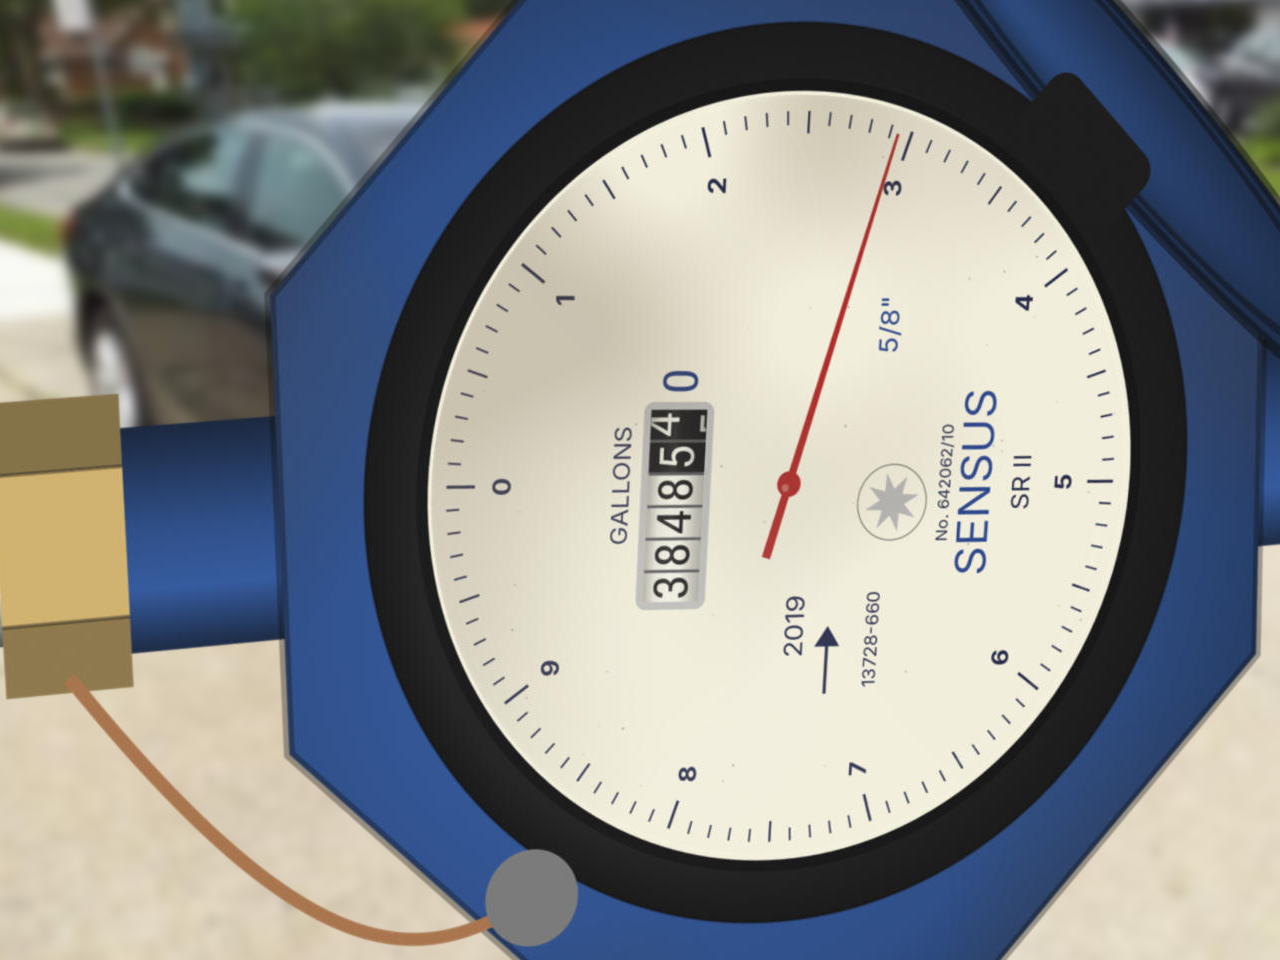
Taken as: 3848542.9 gal
